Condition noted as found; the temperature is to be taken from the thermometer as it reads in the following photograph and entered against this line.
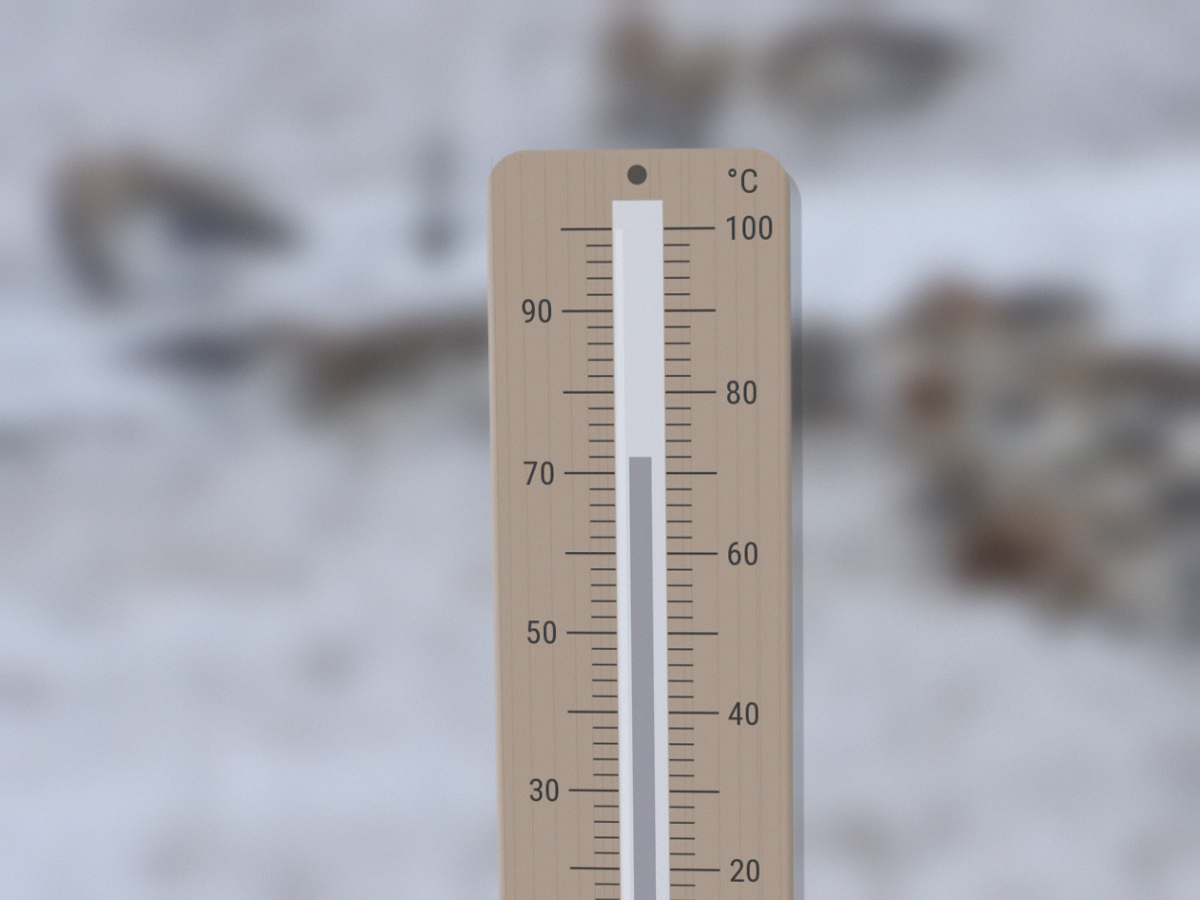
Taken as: 72 °C
